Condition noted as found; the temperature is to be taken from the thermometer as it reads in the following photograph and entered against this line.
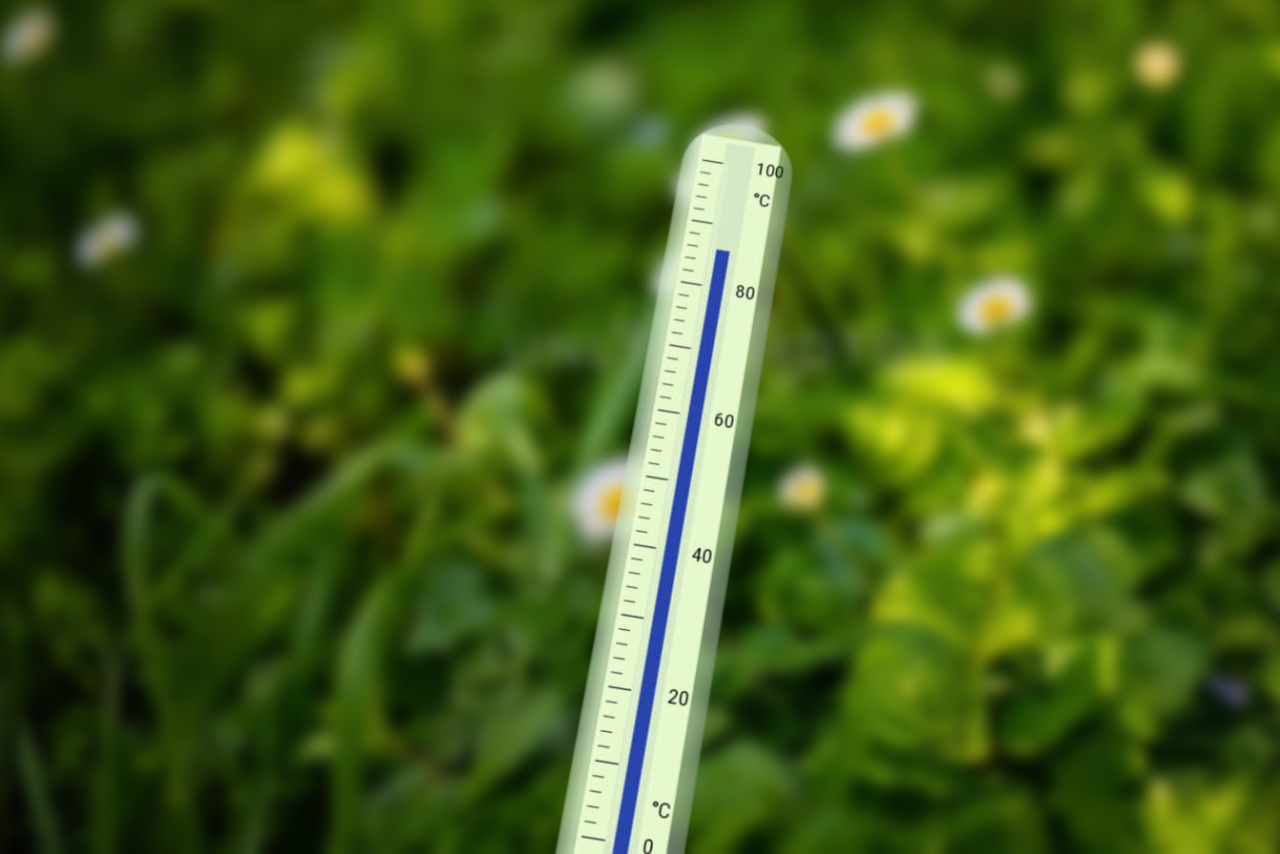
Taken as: 86 °C
